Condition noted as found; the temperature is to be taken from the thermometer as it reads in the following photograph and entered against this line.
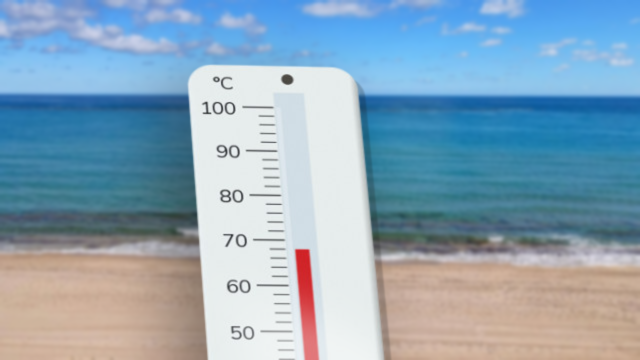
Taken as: 68 °C
